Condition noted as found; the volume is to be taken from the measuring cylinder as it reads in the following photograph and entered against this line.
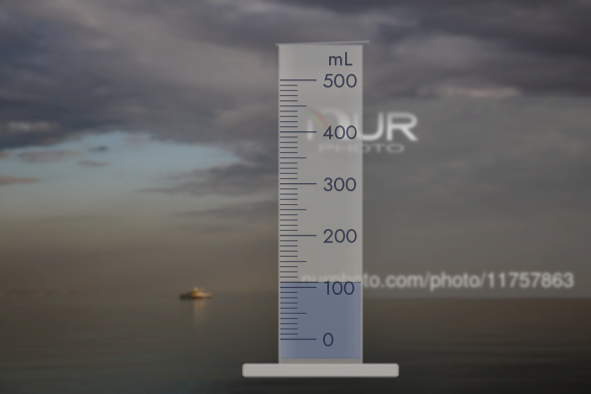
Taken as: 110 mL
